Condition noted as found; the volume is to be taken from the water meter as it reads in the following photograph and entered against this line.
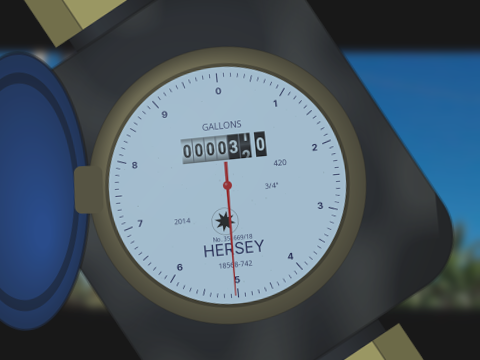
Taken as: 315.0 gal
